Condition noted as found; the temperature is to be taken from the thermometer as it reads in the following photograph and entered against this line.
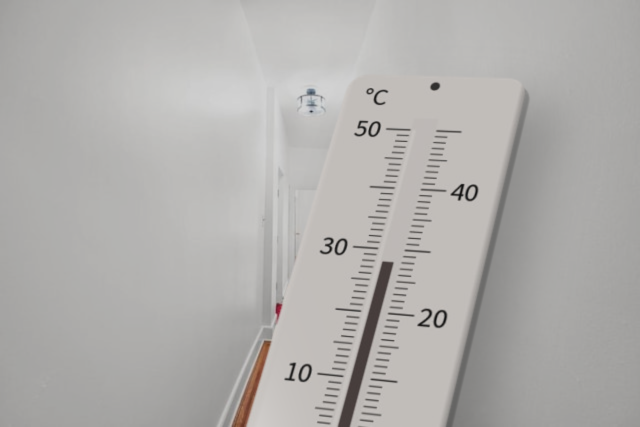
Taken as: 28 °C
